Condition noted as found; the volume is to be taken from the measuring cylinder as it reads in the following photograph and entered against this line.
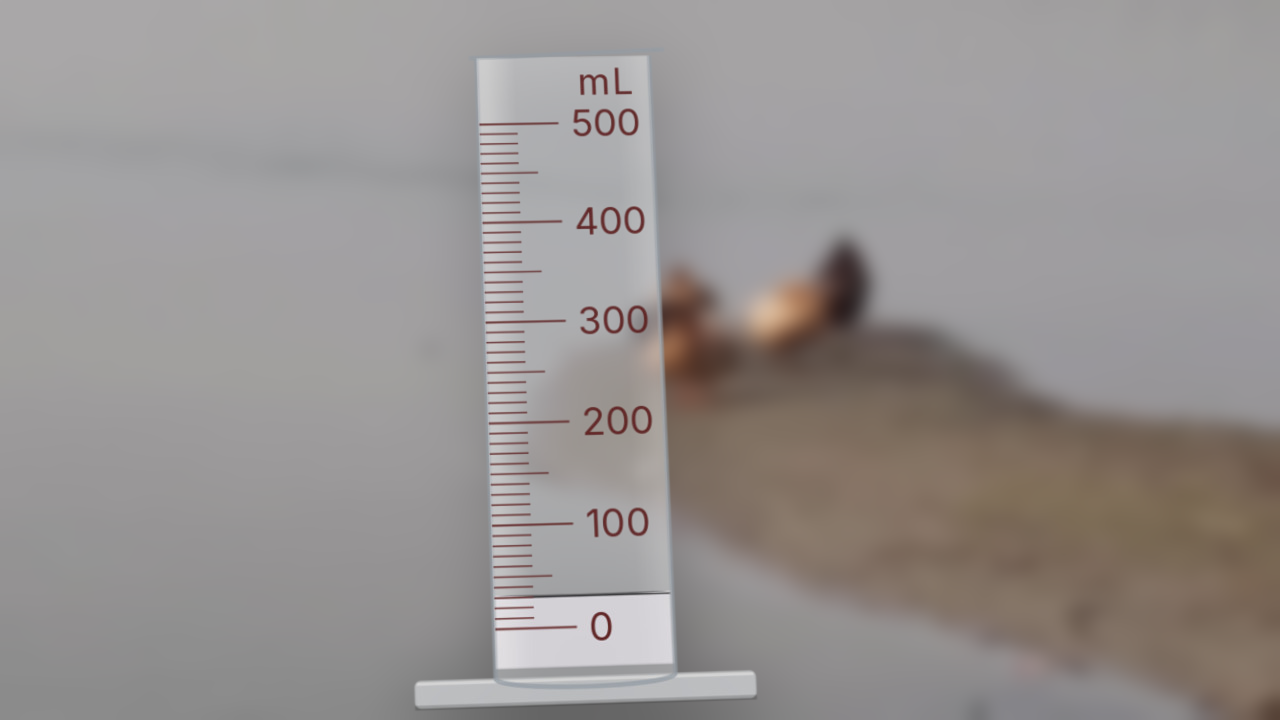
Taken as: 30 mL
